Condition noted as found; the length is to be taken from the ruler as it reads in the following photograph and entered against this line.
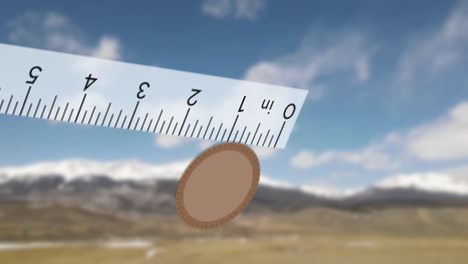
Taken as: 1.625 in
